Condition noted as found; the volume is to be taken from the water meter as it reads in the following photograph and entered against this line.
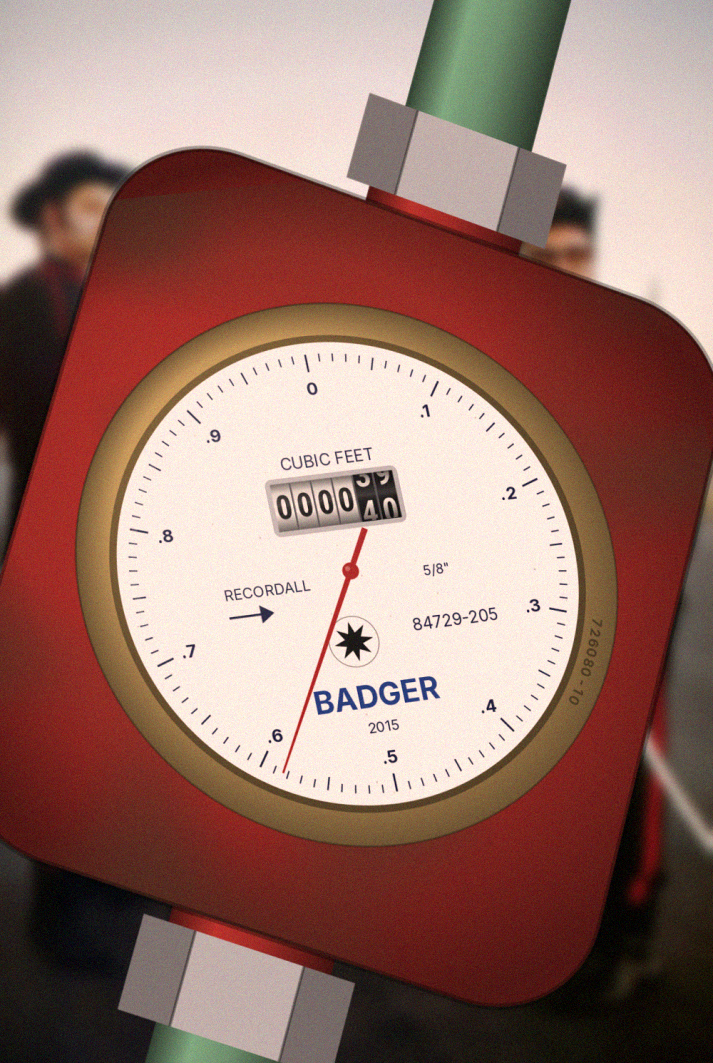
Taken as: 39.58 ft³
